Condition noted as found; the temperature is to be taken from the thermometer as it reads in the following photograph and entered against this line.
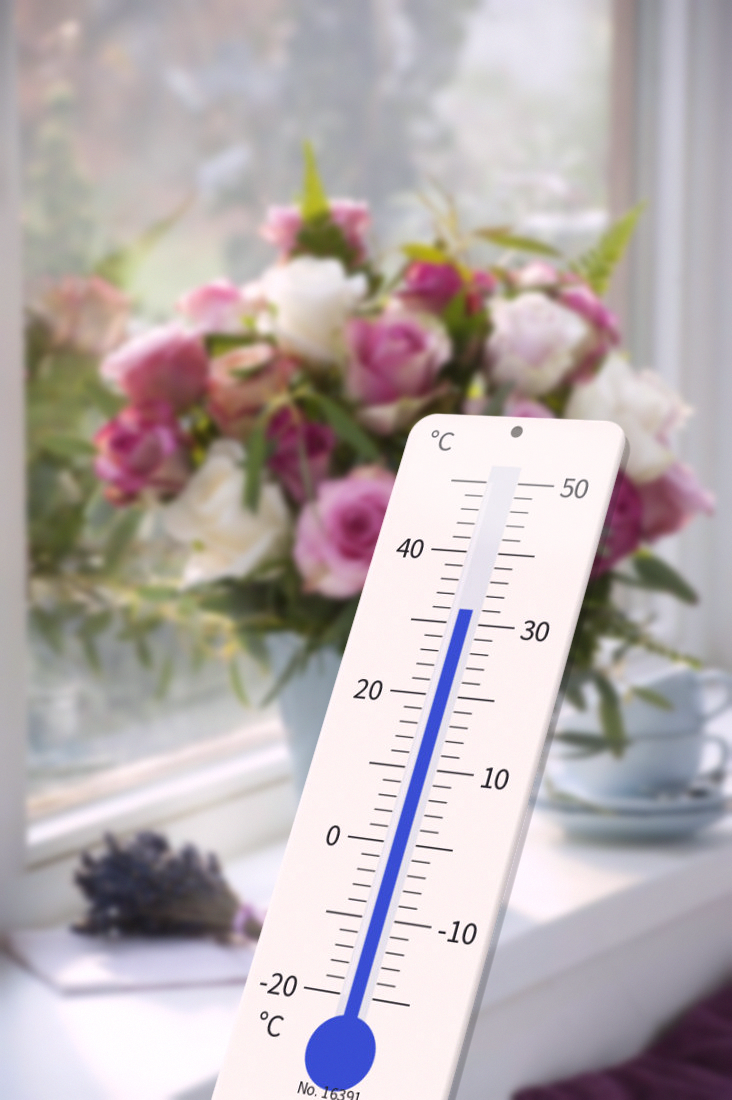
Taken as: 32 °C
